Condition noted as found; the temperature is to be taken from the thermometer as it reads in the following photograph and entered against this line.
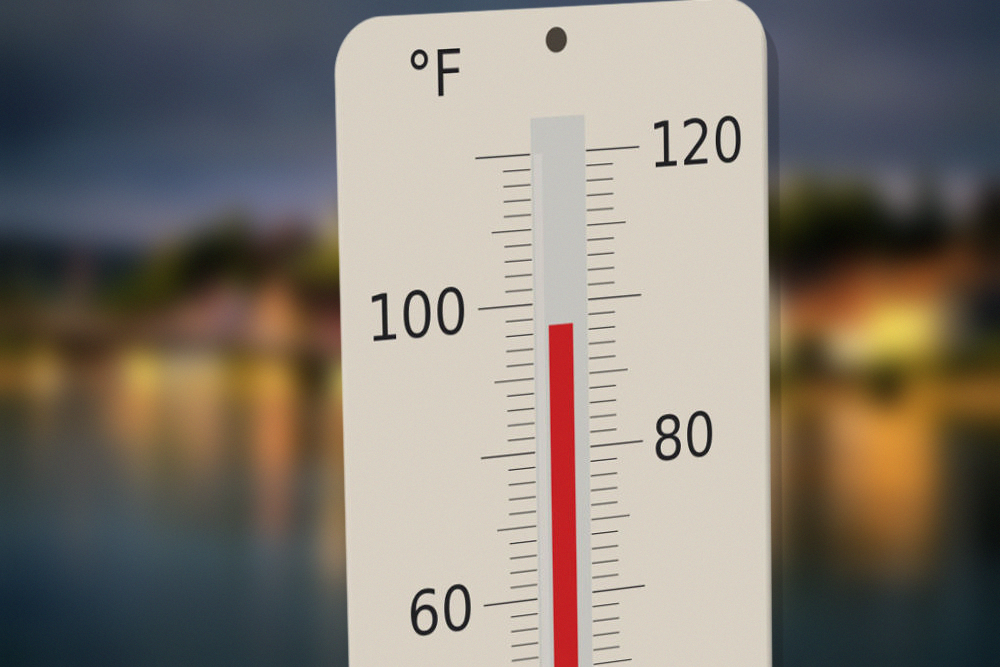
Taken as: 97 °F
